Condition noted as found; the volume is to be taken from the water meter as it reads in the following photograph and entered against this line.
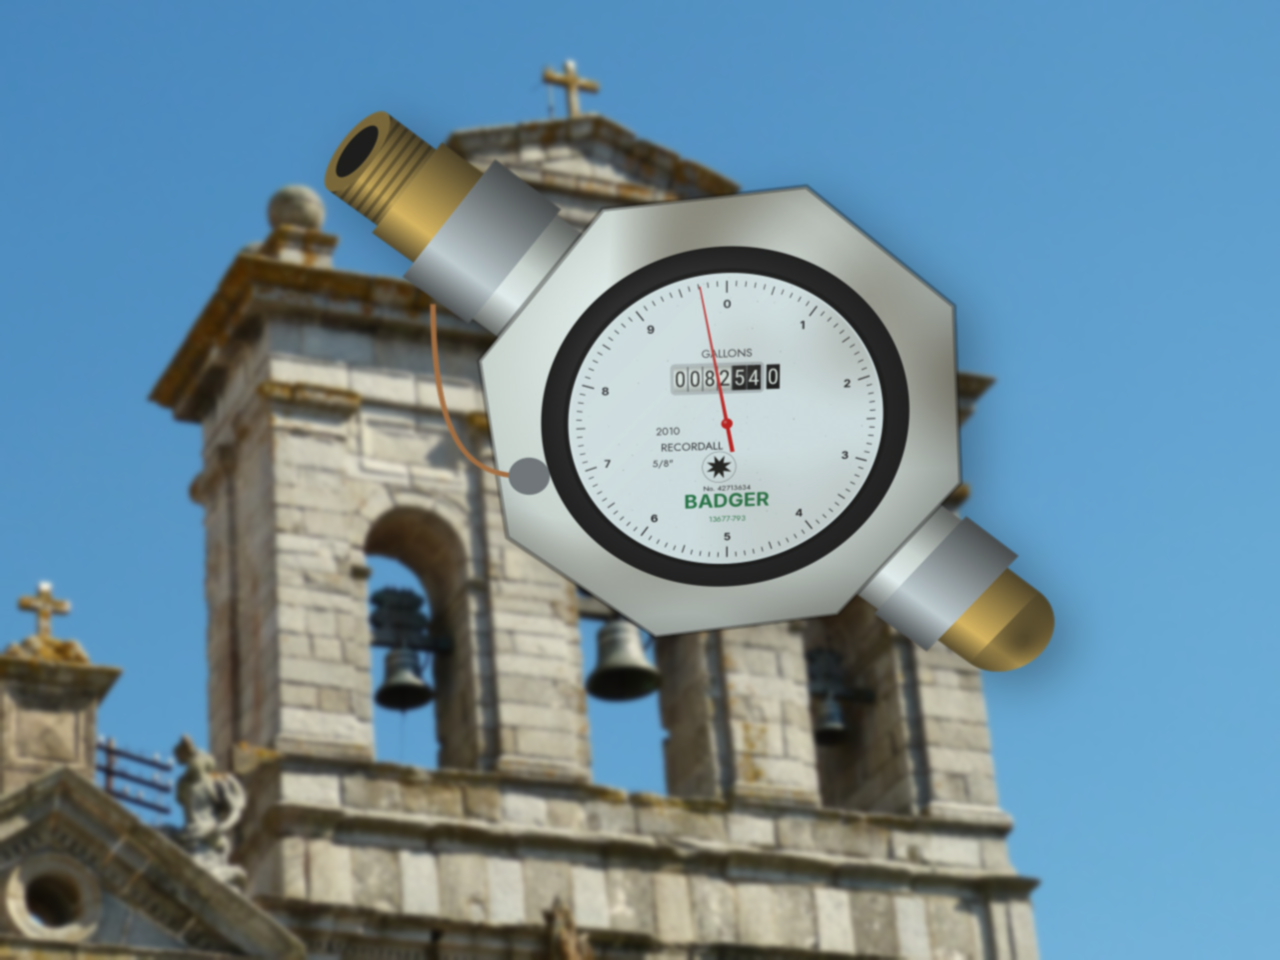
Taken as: 82539.7 gal
